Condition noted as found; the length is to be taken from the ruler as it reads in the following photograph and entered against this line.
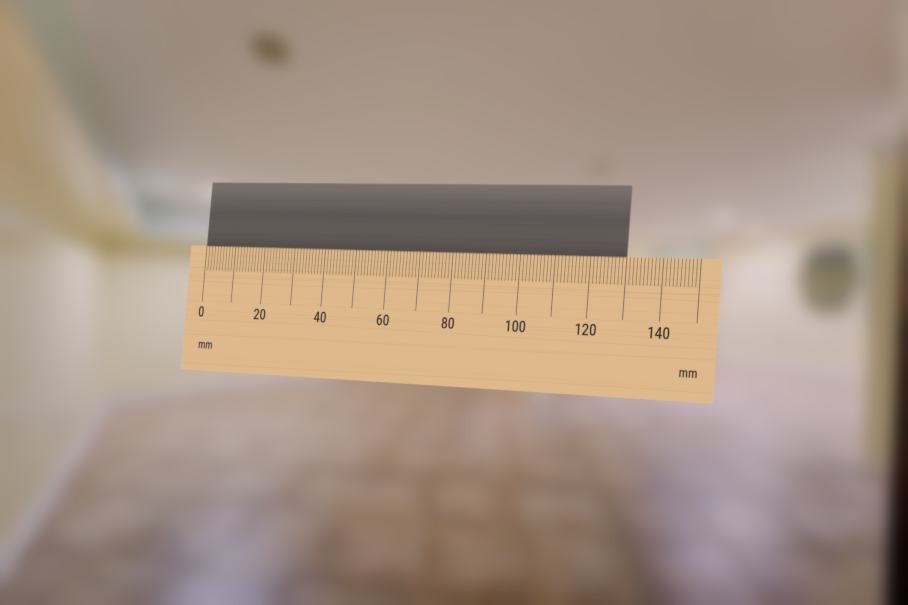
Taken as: 130 mm
